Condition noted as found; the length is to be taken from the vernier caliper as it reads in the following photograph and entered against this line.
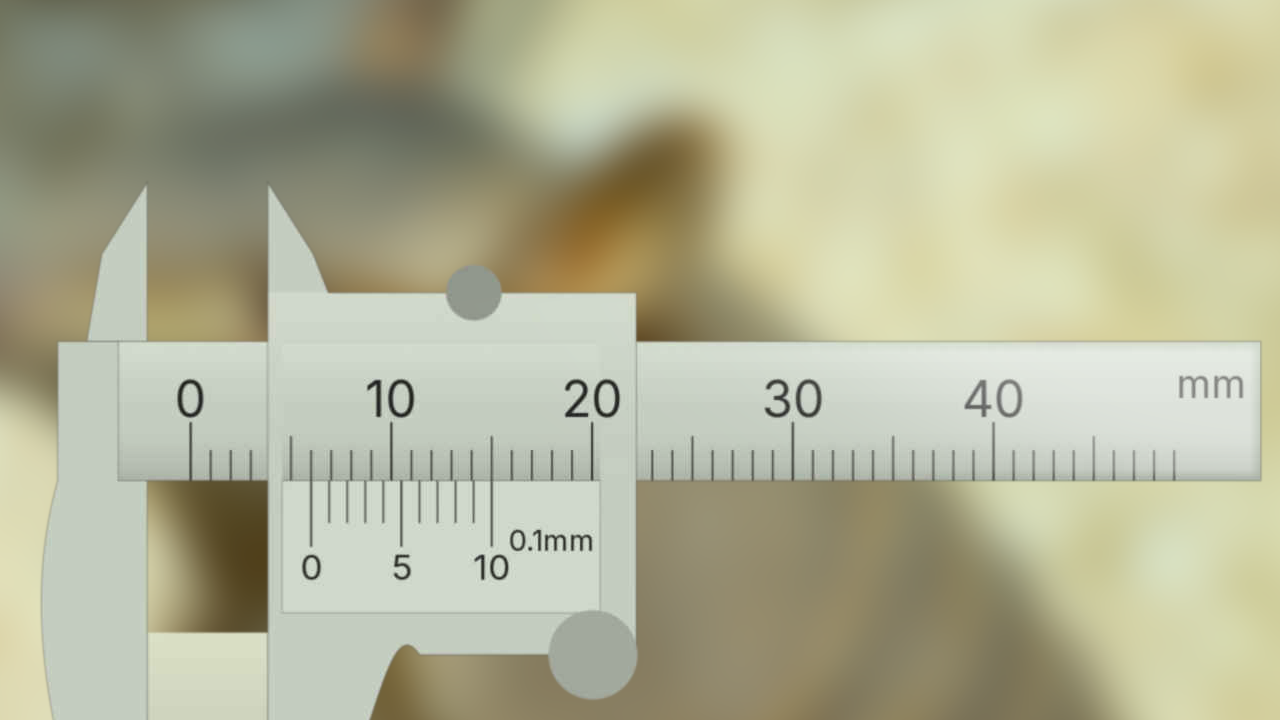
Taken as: 6.0 mm
